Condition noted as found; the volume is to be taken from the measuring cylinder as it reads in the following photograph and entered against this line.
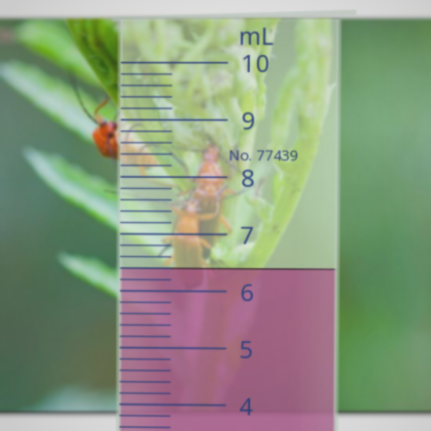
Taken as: 6.4 mL
